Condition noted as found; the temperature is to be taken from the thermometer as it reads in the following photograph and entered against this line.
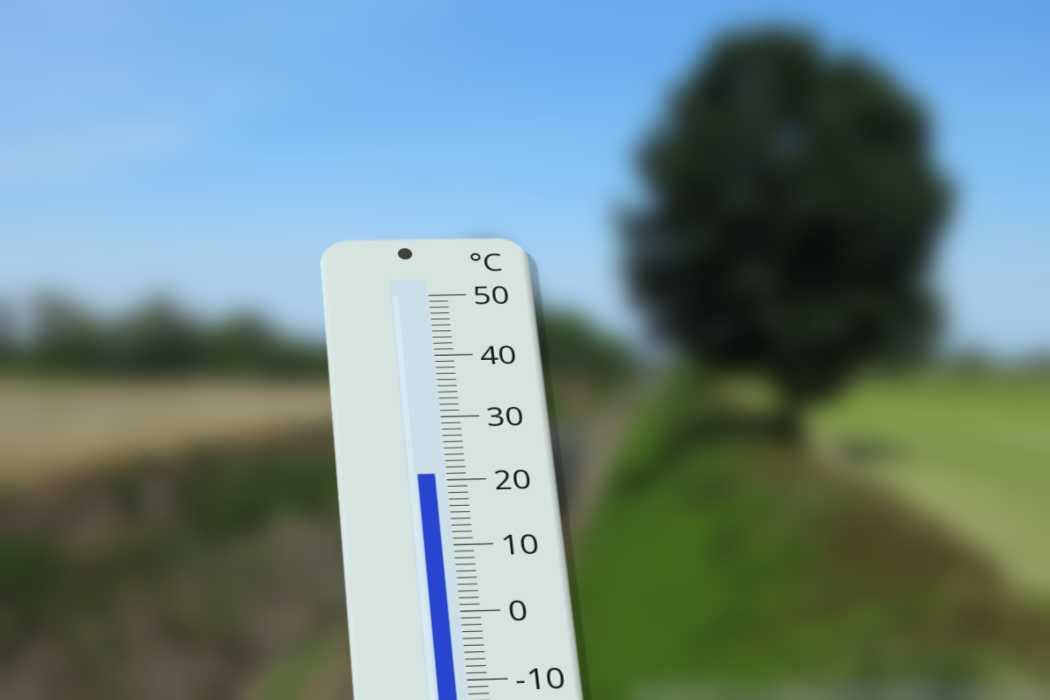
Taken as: 21 °C
